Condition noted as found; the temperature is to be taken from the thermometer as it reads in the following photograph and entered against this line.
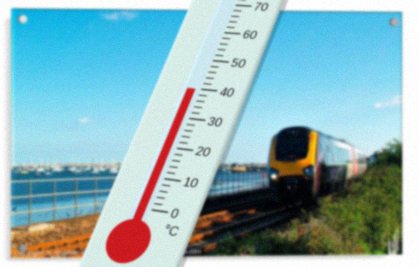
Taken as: 40 °C
